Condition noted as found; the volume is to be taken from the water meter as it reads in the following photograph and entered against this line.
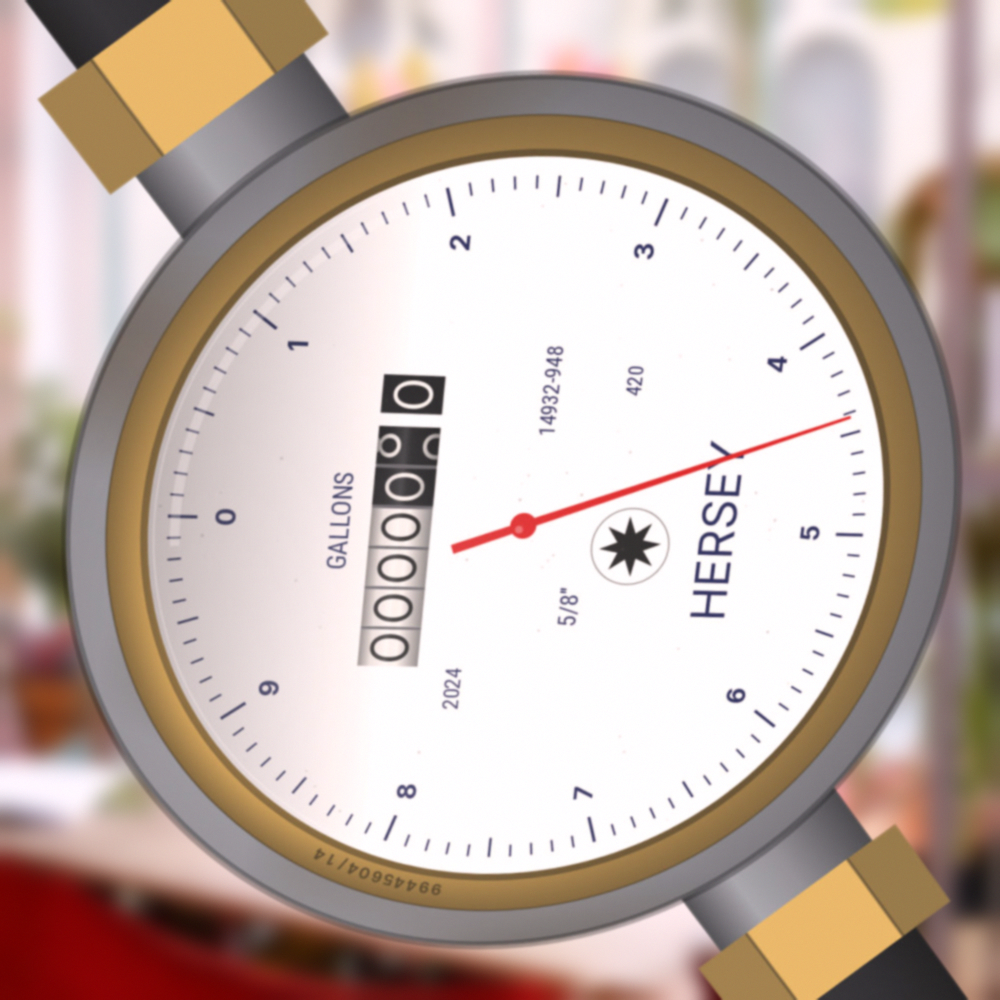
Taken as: 84.4 gal
